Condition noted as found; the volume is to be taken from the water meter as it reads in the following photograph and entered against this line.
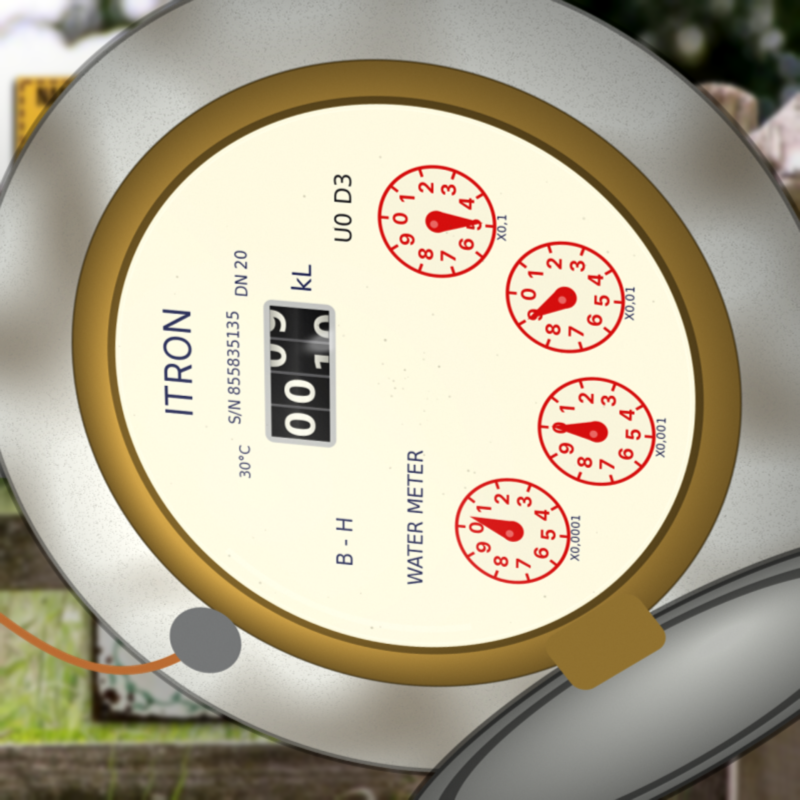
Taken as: 9.4900 kL
